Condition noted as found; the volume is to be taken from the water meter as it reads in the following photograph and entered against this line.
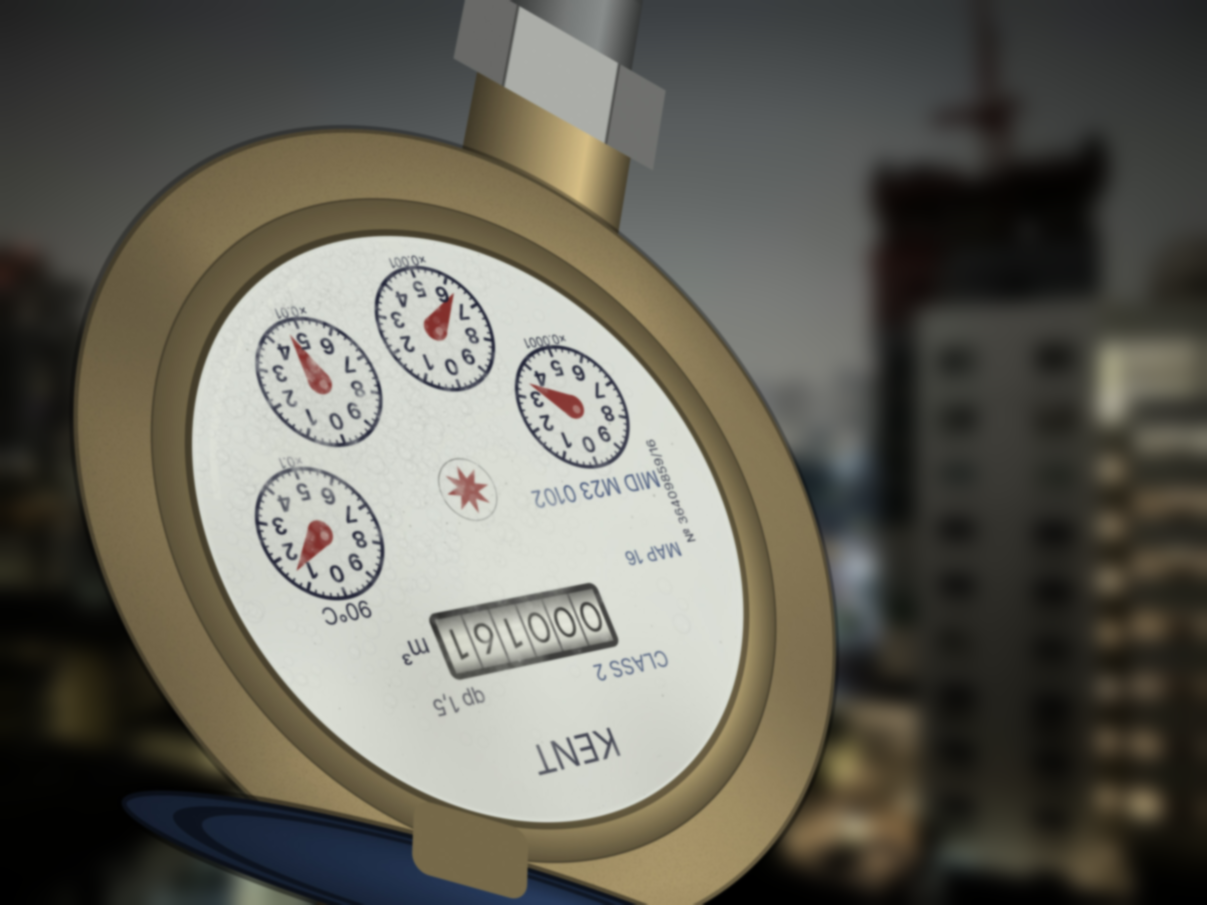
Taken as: 161.1463 m³
